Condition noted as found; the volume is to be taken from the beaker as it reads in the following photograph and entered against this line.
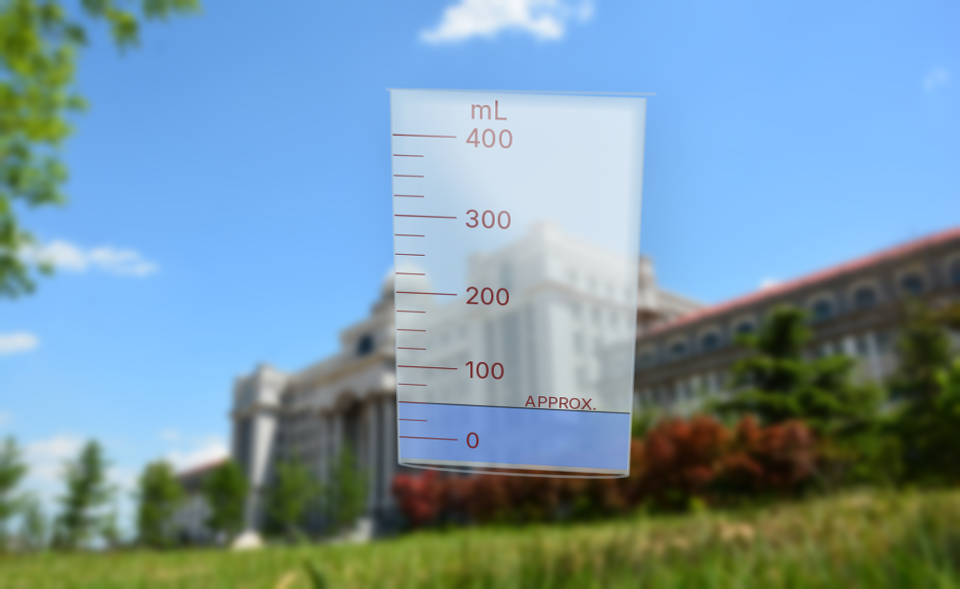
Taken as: 50 mL
